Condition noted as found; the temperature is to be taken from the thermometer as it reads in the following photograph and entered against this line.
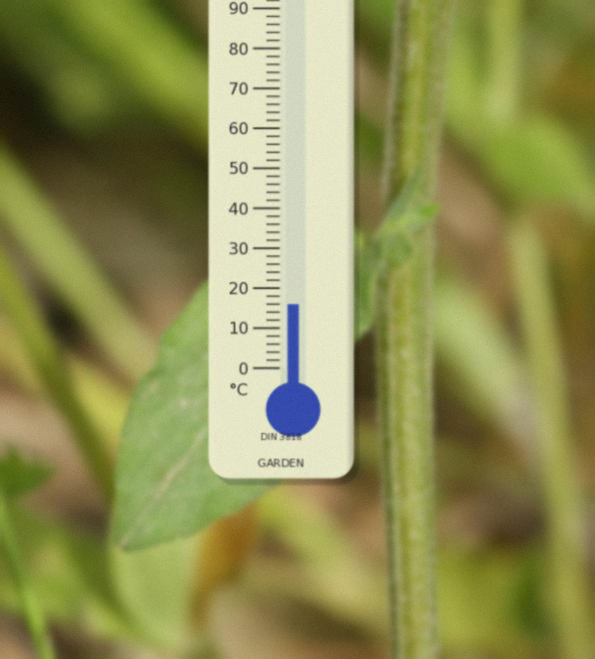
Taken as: 16 °C
